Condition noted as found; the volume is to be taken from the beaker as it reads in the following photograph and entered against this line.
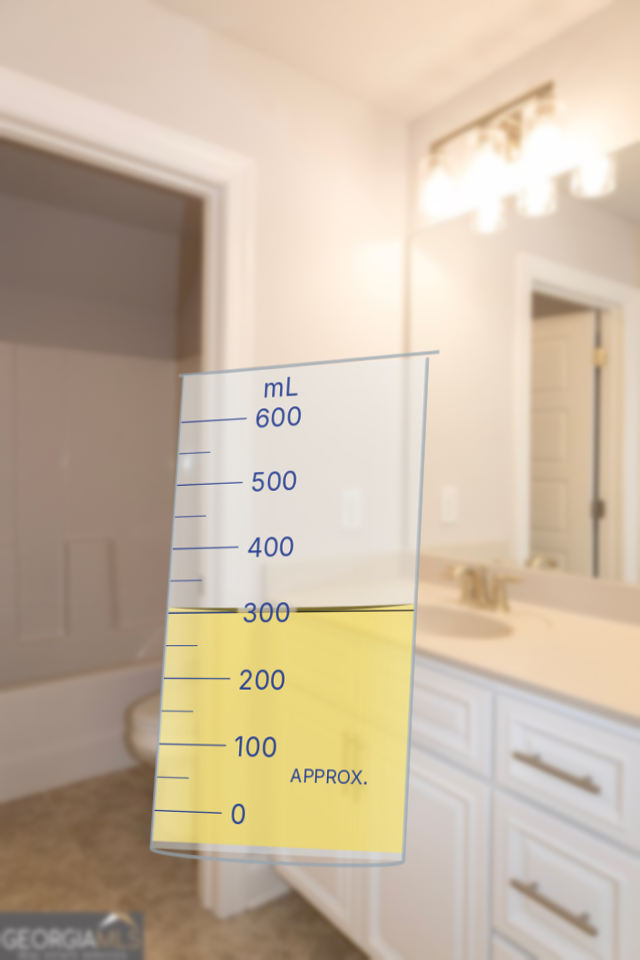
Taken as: 300 mL
